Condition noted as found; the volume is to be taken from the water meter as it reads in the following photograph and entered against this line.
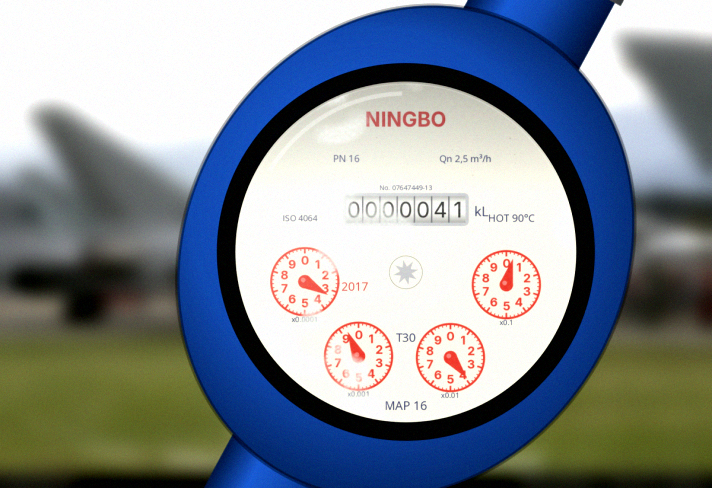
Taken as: 41.0393 kL
